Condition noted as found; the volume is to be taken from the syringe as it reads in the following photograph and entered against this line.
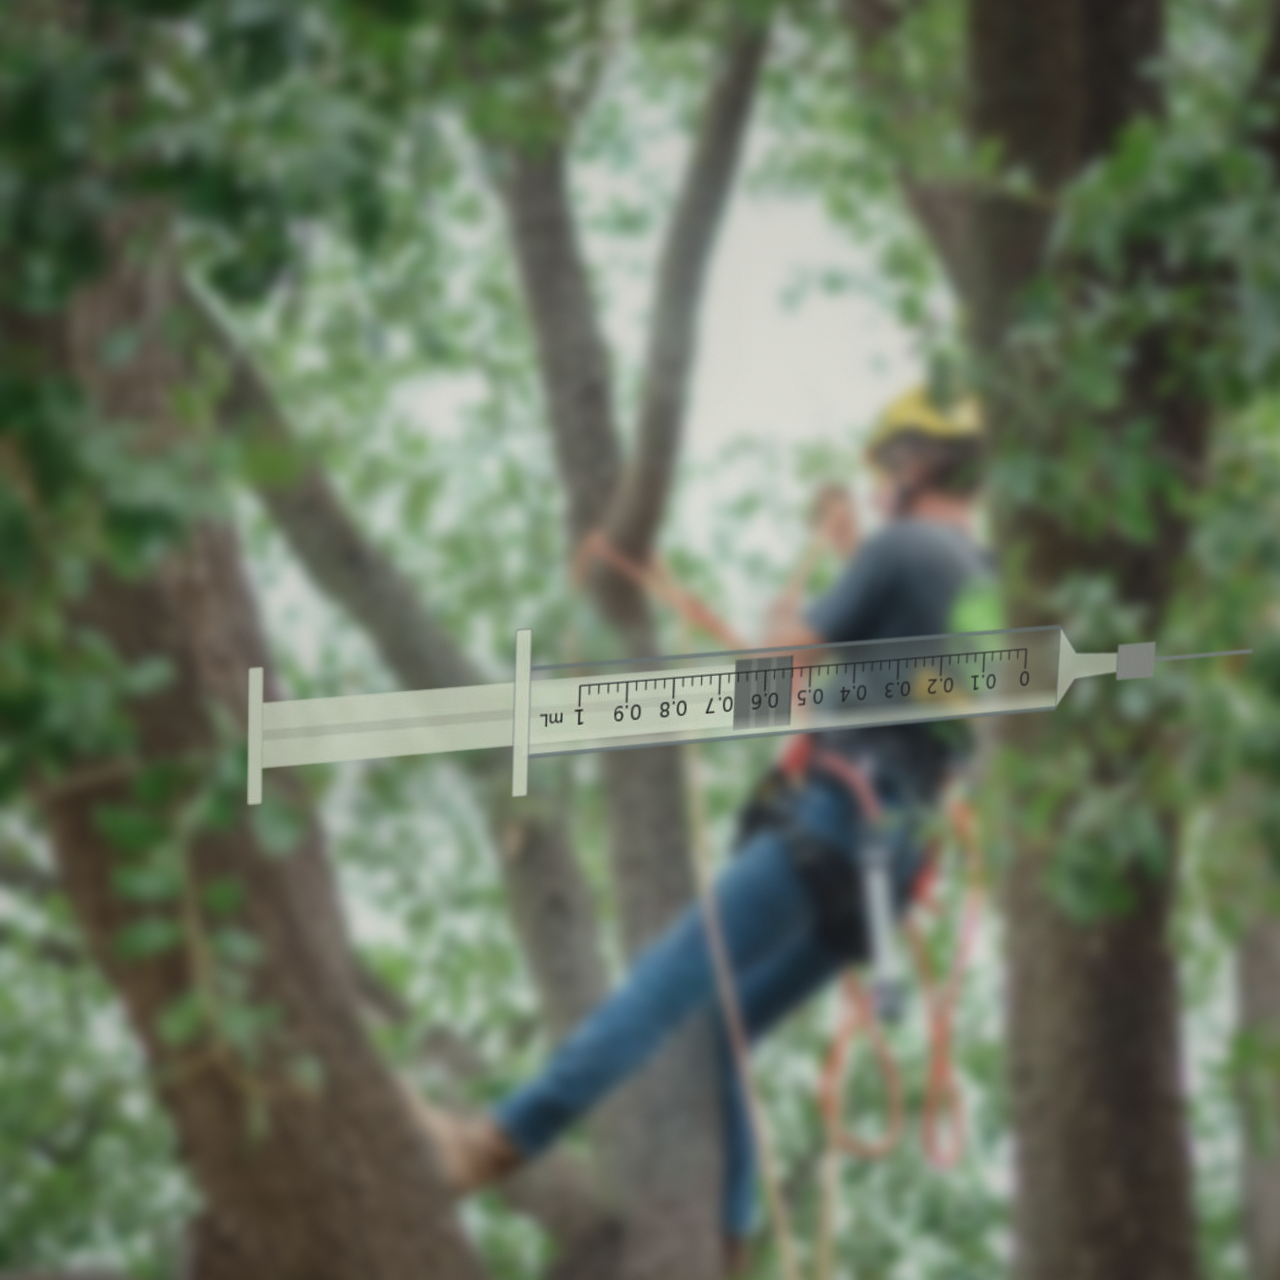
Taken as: 0.54 mL
